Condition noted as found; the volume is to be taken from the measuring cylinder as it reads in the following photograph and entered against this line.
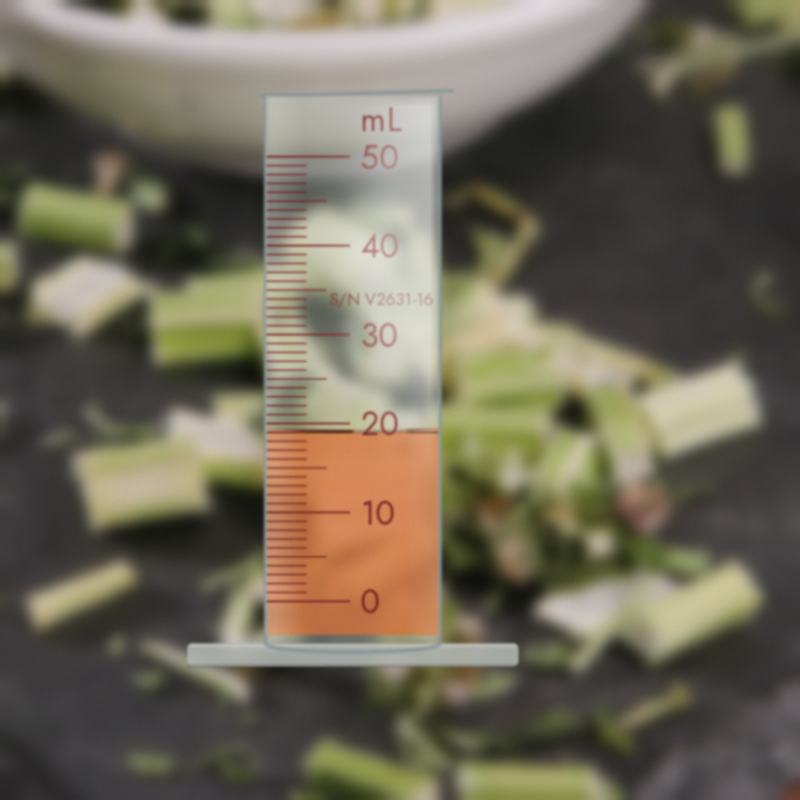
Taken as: 19 mL
